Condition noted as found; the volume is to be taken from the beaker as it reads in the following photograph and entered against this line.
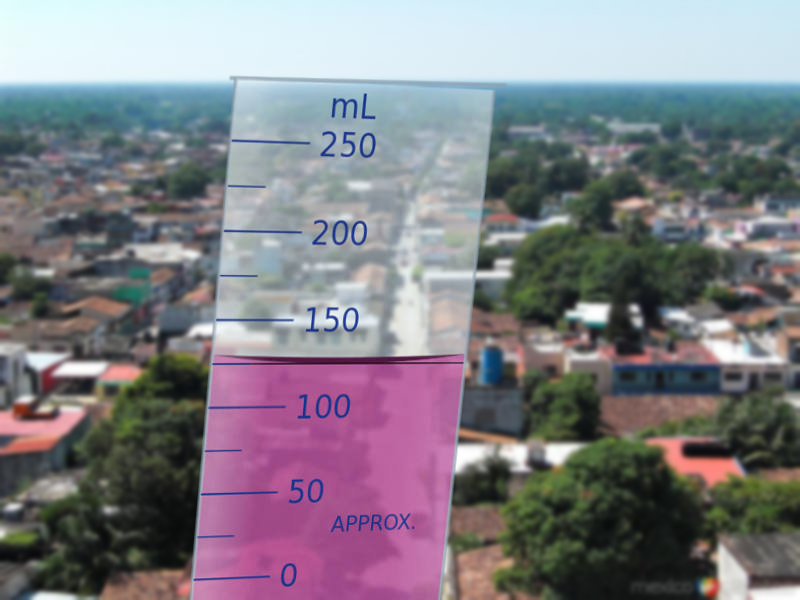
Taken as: 125 mL
